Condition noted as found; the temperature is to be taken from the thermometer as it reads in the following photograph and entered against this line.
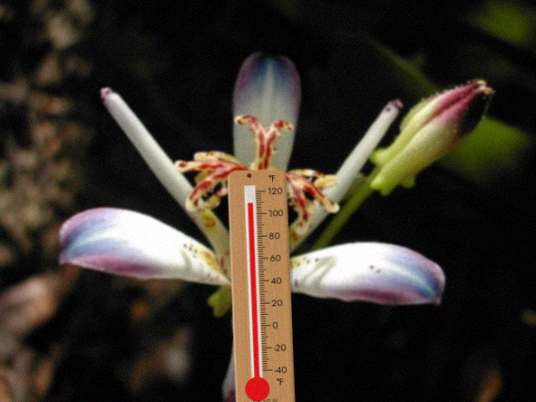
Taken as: 110 °F
